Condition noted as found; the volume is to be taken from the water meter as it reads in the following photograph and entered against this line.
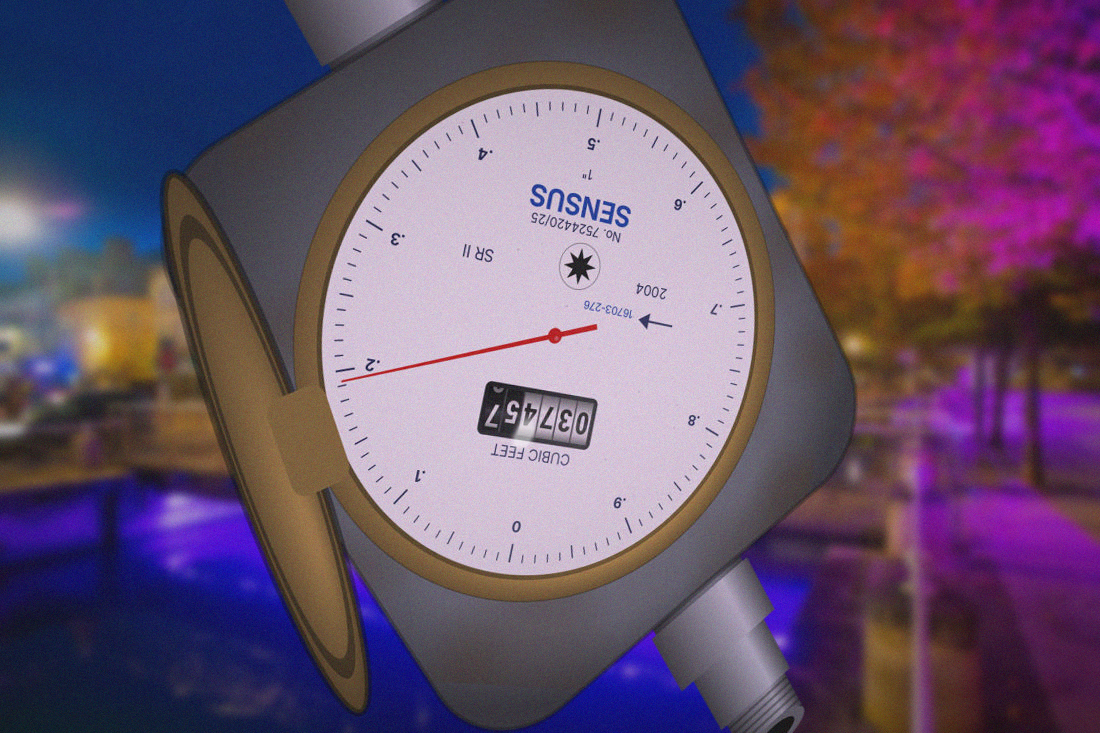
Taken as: 37457.19 ft³
